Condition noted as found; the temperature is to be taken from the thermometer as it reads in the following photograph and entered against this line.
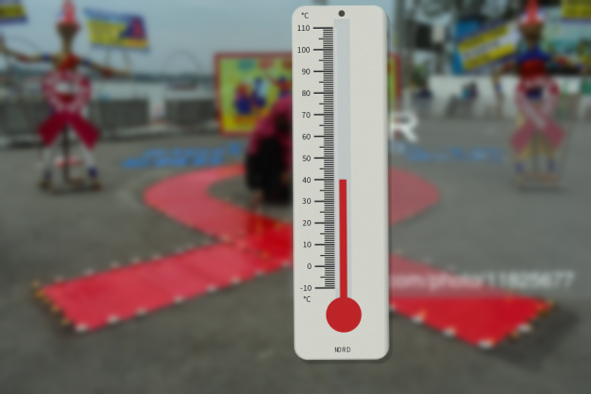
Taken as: 40 °C
